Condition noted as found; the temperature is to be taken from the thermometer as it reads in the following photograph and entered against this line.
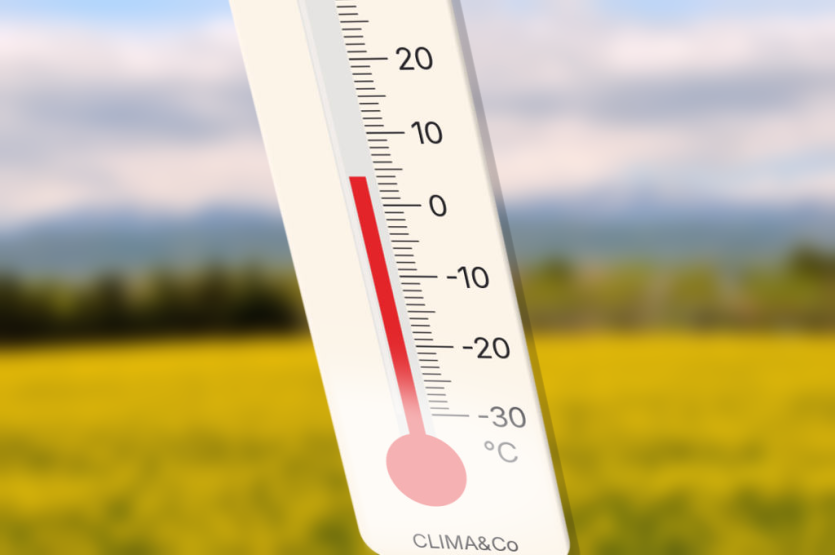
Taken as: 4 °C
